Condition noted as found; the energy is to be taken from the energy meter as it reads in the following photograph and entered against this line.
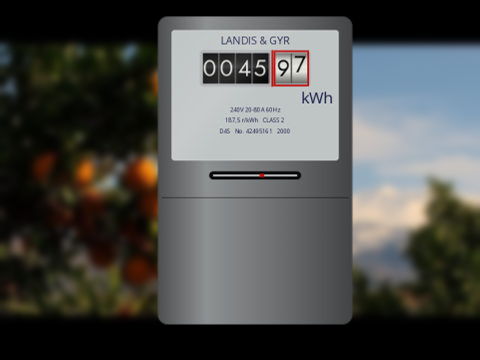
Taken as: 45.97 kWh
